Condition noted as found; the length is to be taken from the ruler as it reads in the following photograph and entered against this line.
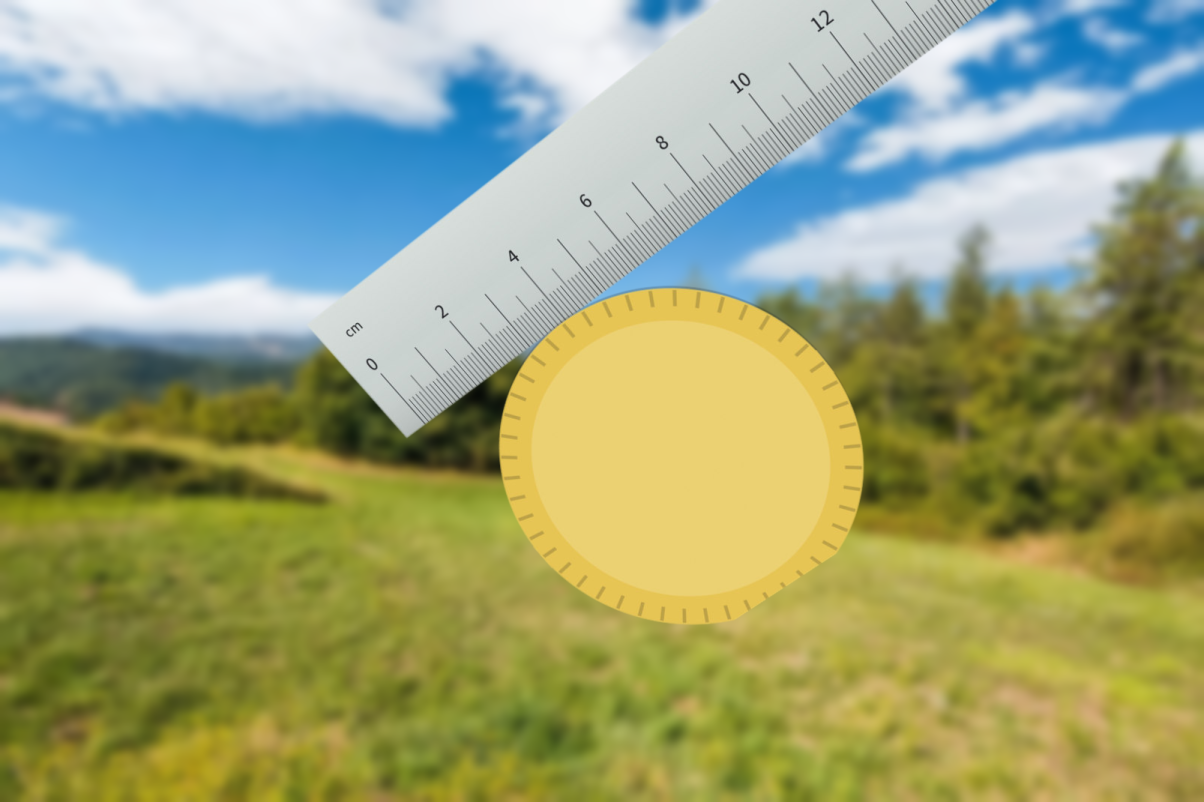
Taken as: 7.8 cm
